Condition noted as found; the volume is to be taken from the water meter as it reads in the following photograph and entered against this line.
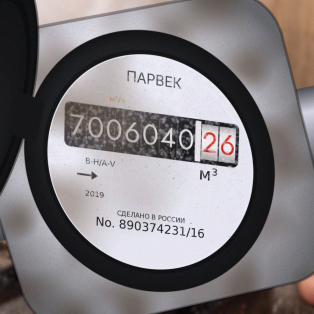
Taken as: 7006040.26 m³
